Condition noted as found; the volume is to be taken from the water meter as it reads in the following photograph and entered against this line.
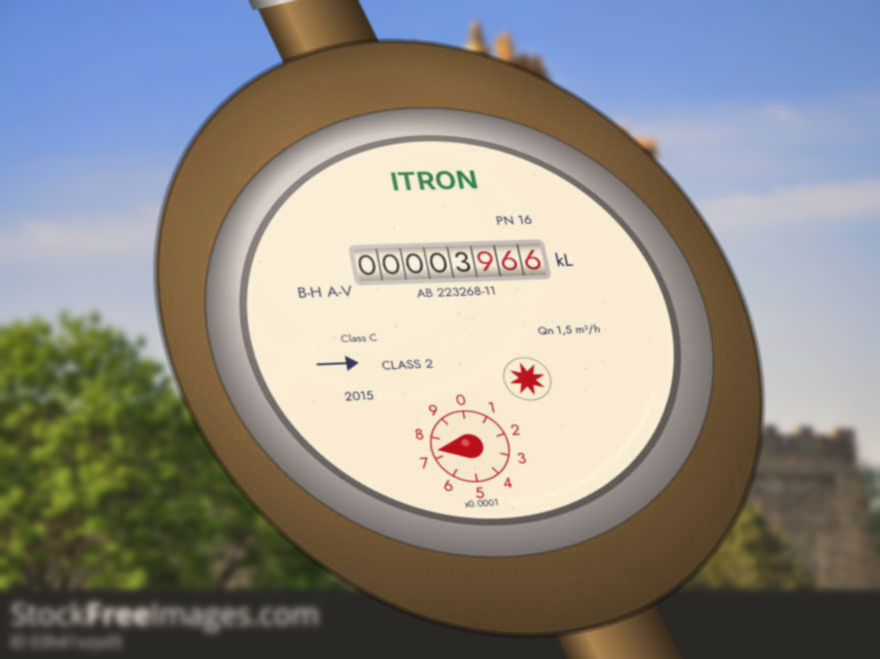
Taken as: 3.9667 kL
